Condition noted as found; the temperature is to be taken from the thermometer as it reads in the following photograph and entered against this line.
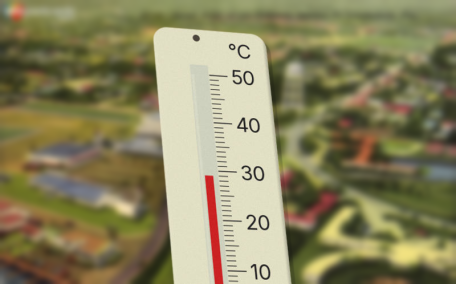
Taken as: 29 °C
